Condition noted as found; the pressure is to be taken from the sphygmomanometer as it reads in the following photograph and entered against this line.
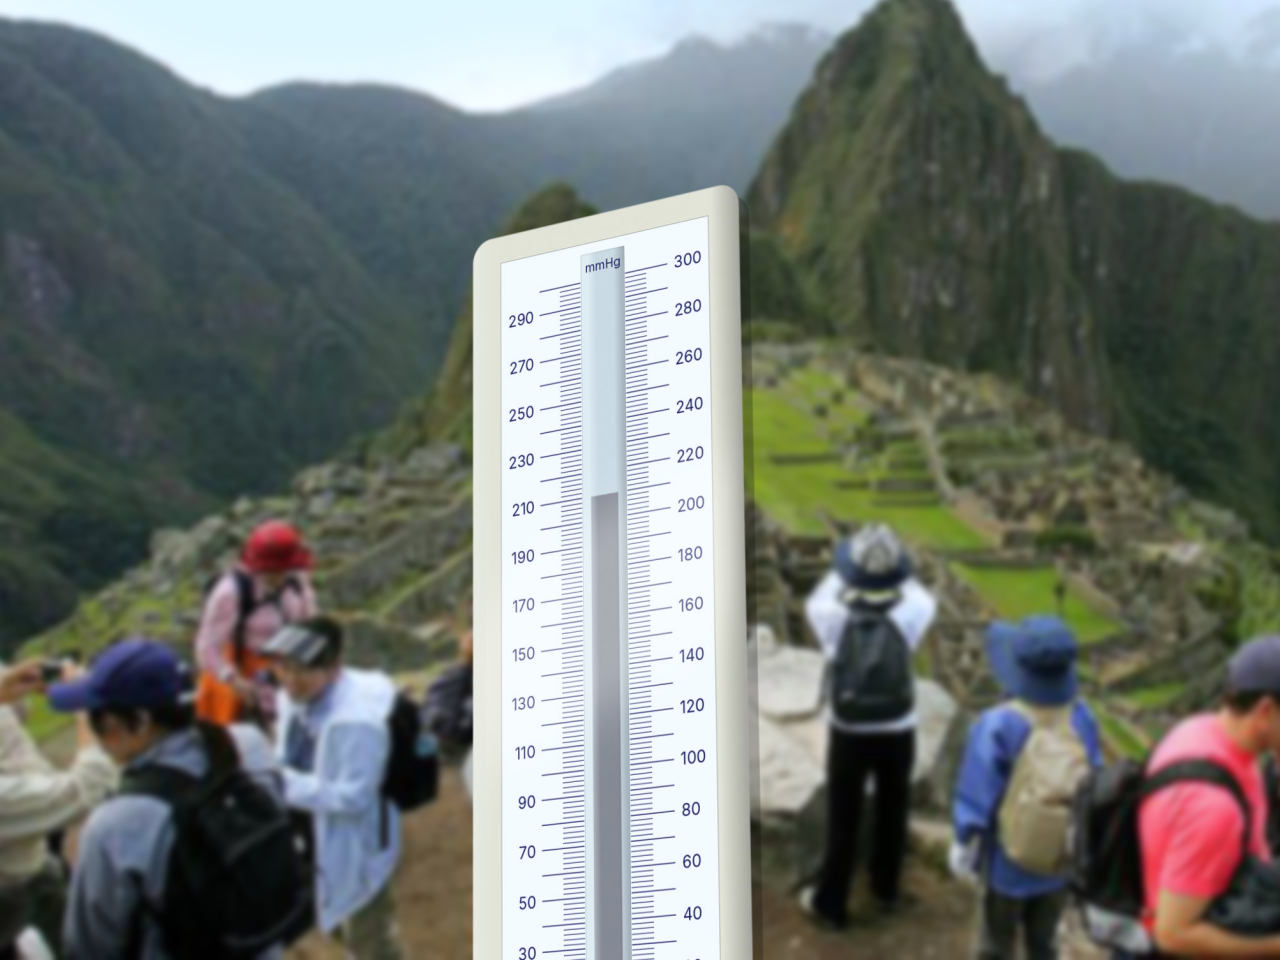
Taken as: 210 mmHg
